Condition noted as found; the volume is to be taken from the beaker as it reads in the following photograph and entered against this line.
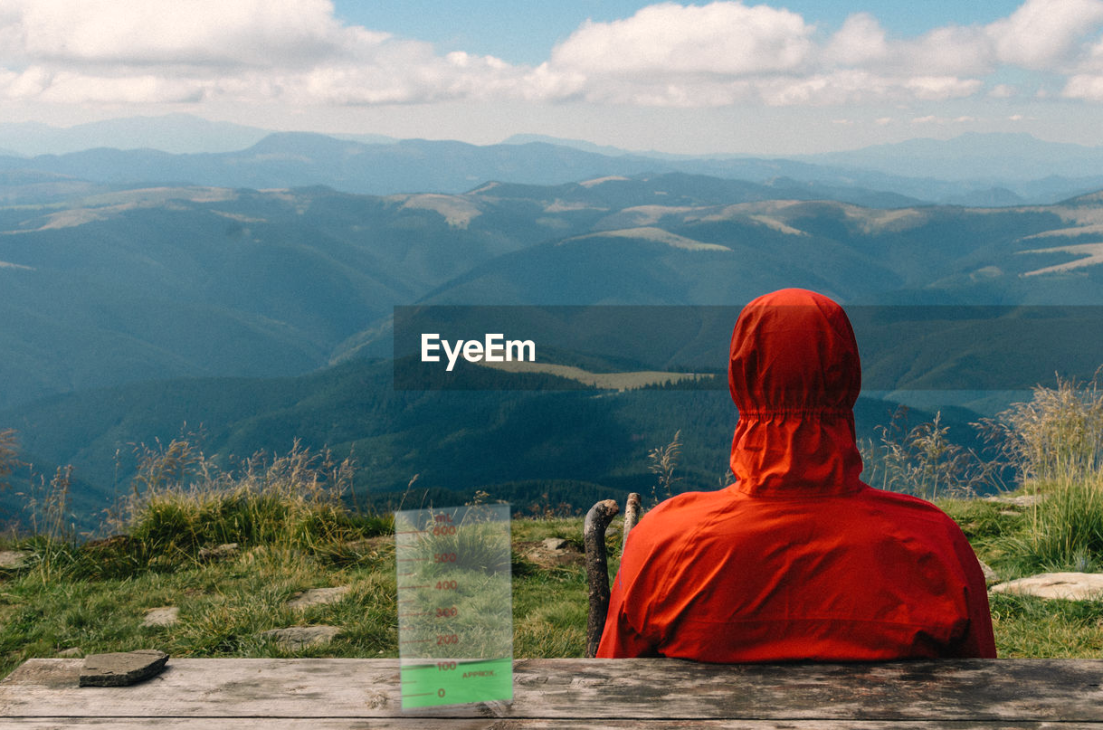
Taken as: 100 mL
